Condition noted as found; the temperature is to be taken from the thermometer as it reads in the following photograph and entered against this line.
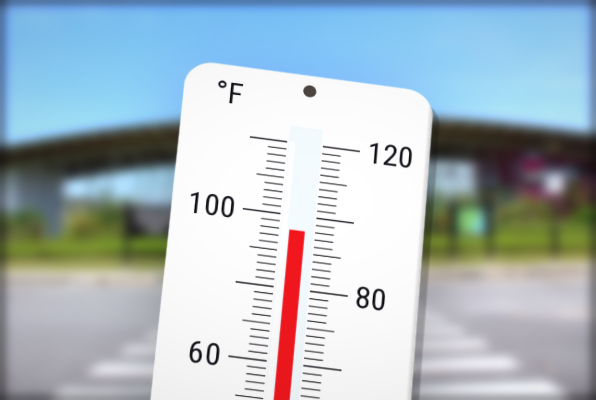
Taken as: 96 °F
